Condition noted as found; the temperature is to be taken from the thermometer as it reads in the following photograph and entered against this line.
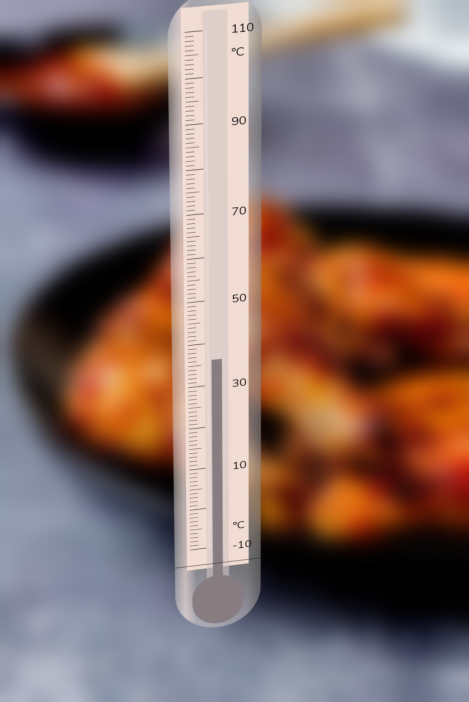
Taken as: 36 °C
